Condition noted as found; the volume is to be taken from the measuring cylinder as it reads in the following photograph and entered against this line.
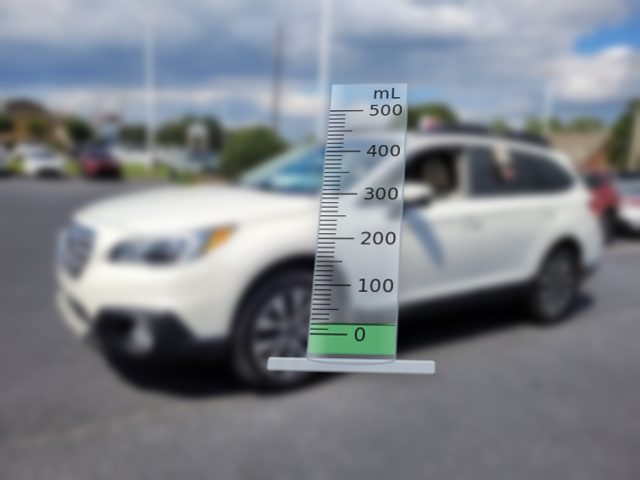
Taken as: 20 mL
